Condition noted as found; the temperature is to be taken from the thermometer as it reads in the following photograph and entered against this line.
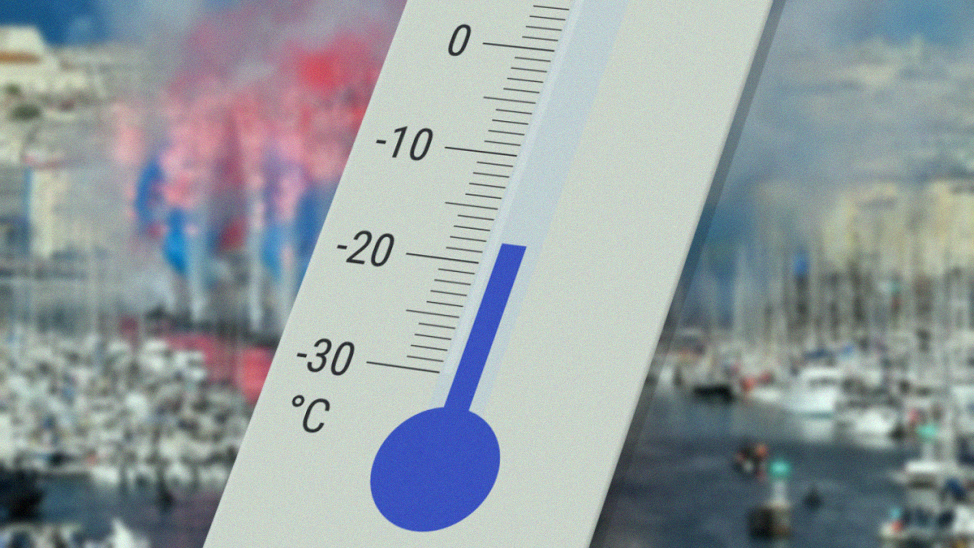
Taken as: -18 °C
